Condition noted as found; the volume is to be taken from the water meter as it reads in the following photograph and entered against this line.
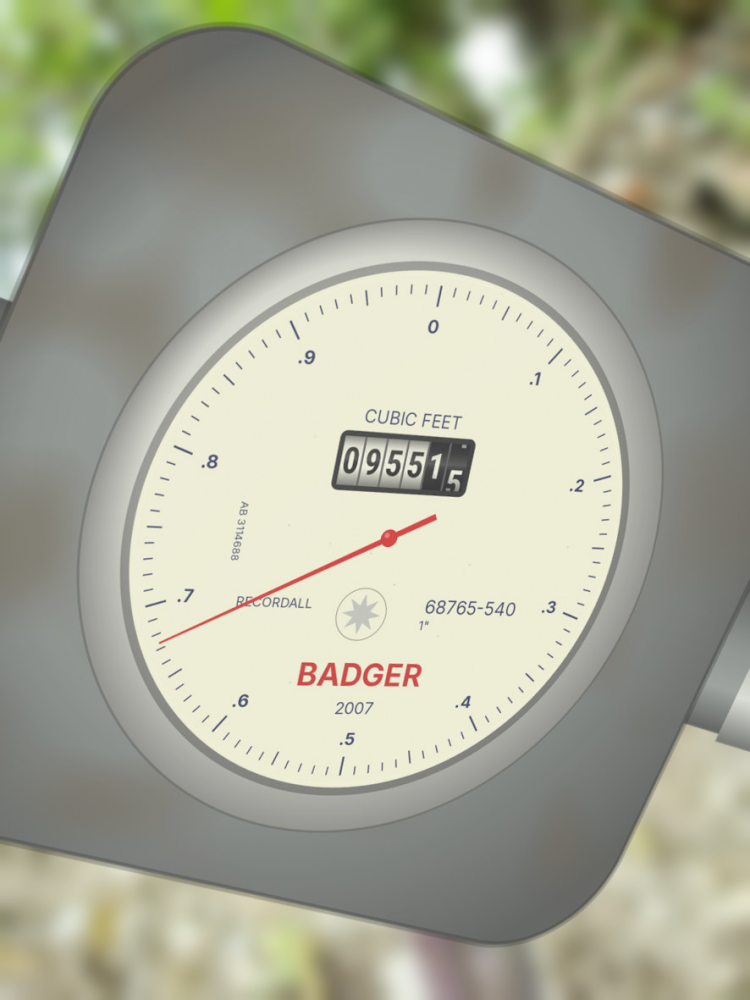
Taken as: 95514.67 ft³
